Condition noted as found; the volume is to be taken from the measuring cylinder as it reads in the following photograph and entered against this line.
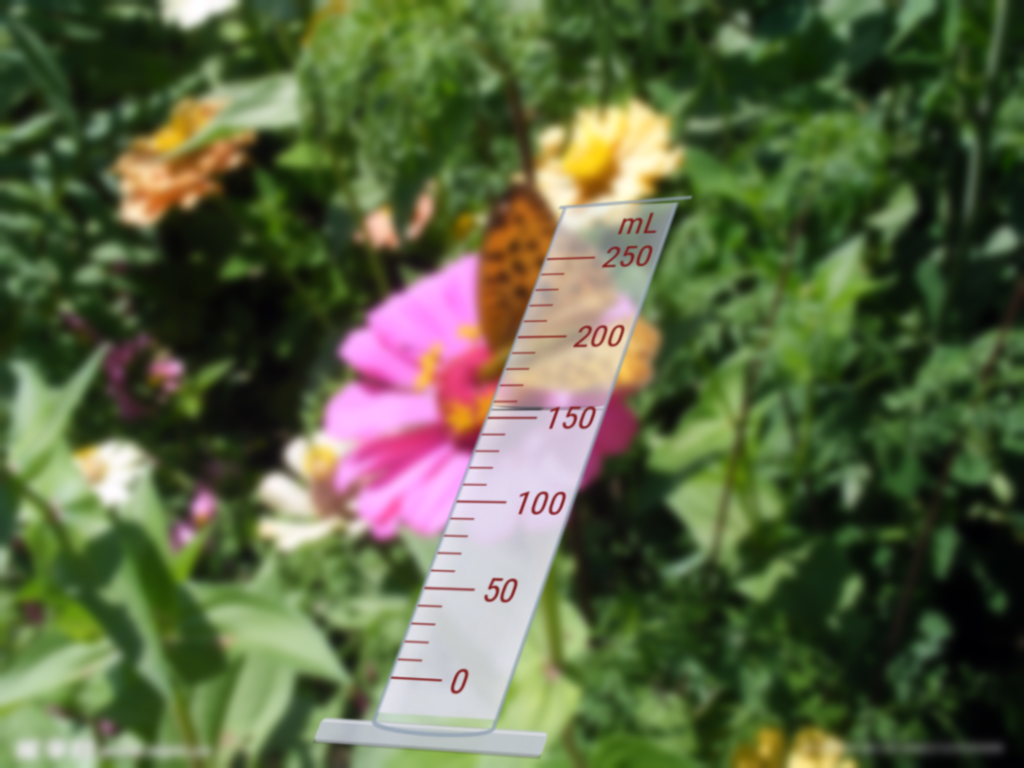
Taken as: 155 mL
